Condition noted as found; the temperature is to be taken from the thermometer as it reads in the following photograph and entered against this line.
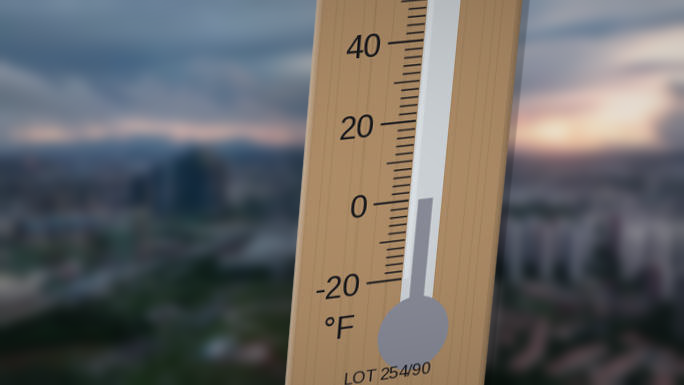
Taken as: 0 °F
